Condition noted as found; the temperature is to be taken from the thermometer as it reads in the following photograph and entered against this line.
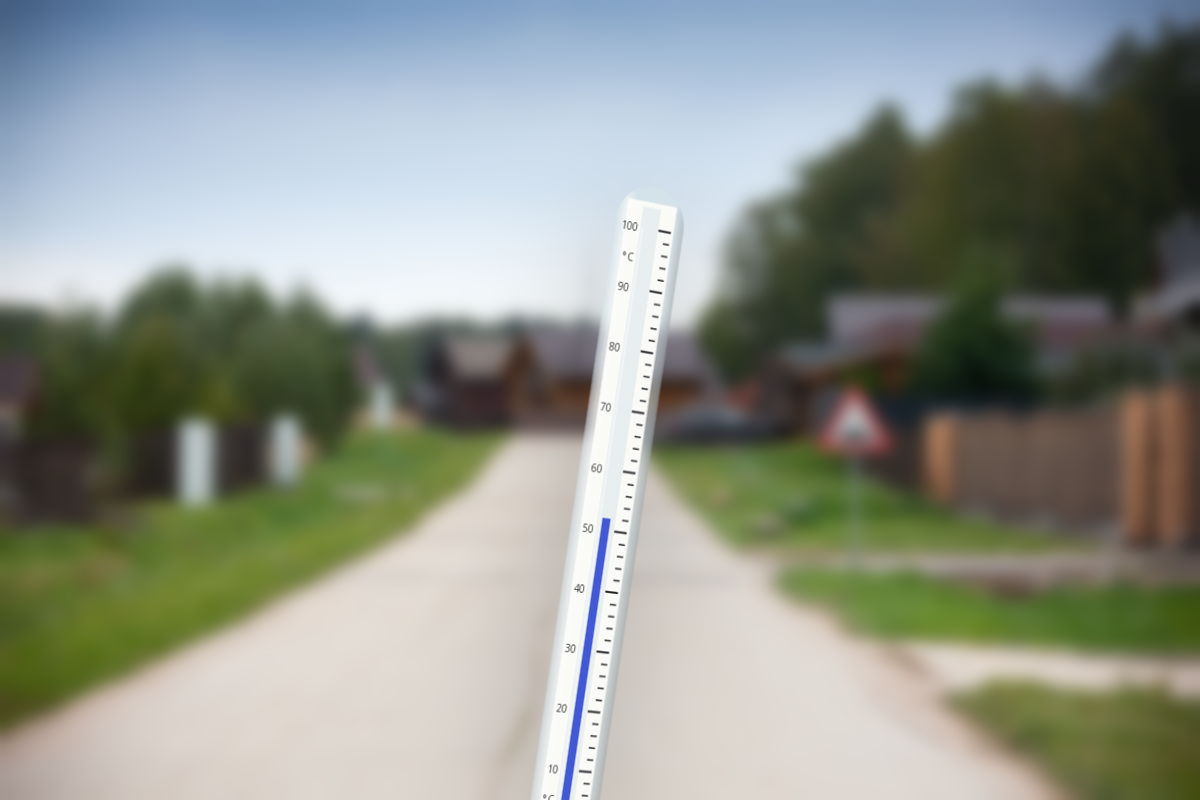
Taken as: 52 °C
